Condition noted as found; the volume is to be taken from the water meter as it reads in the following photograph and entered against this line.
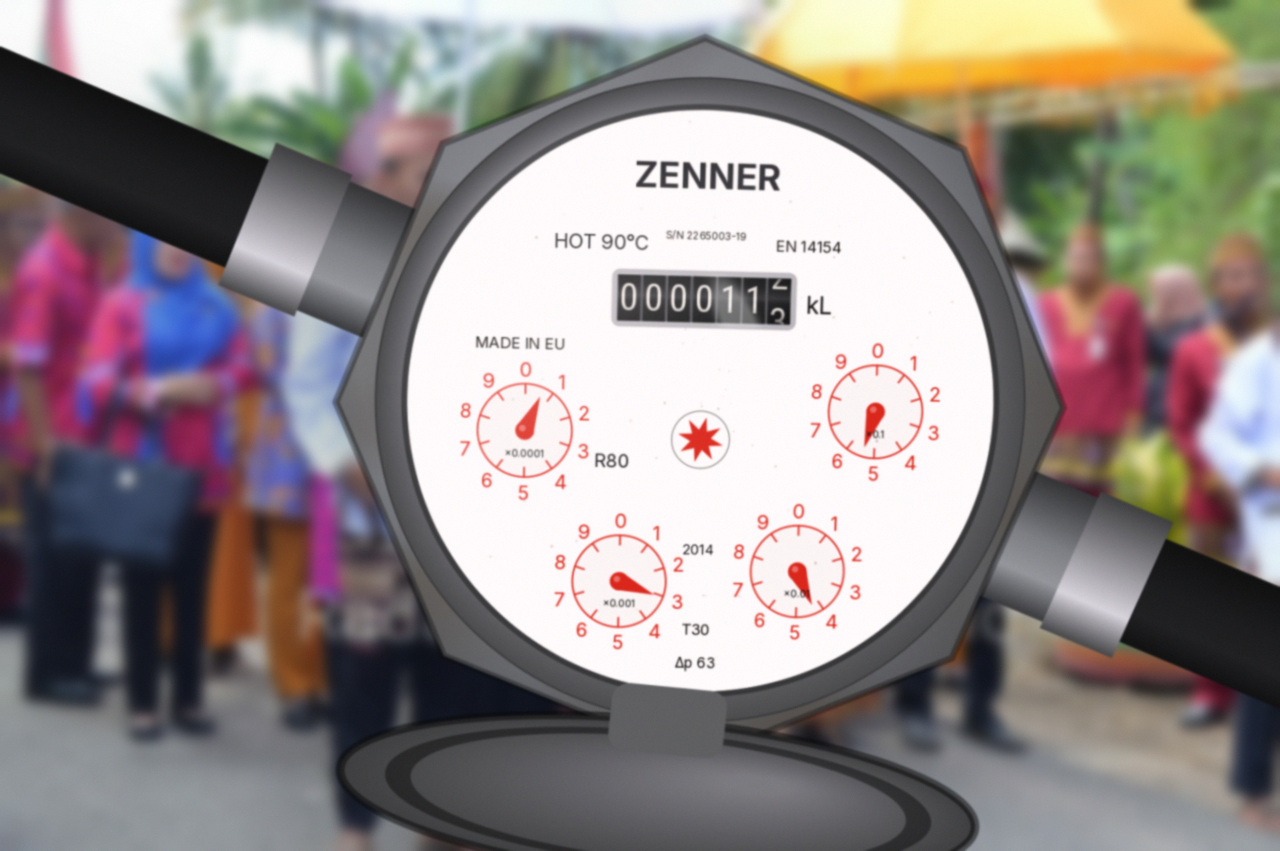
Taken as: 112.5430 kL
